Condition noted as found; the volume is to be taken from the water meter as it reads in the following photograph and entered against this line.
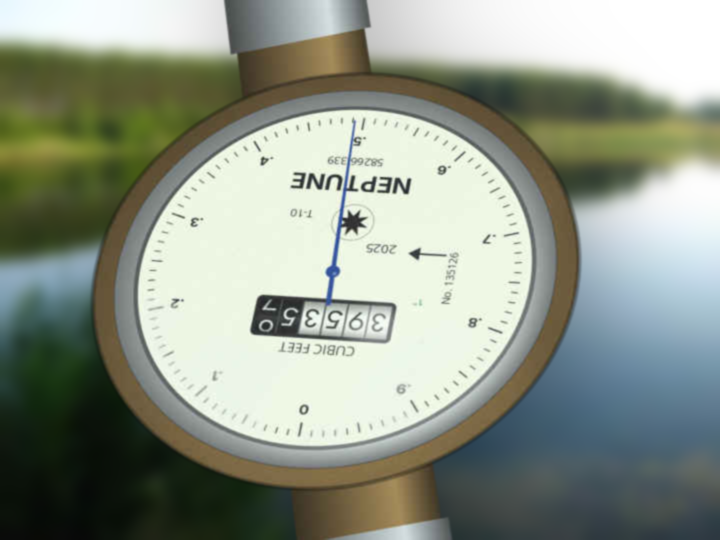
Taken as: 395356.49 ft³
